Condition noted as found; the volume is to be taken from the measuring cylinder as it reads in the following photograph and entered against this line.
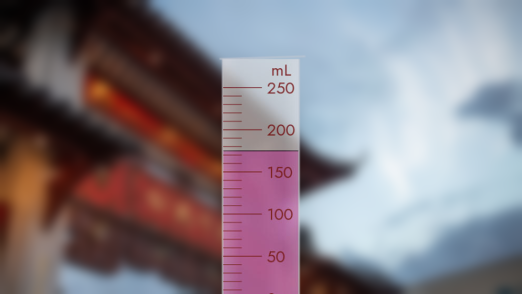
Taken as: 175 mL
